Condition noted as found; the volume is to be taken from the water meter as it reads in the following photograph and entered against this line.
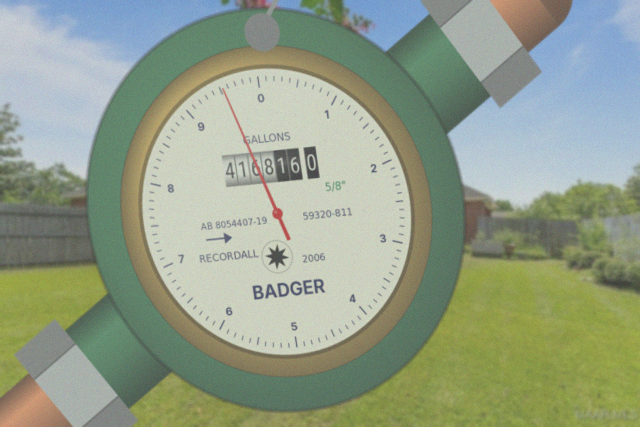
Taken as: 4168159.5 gal
